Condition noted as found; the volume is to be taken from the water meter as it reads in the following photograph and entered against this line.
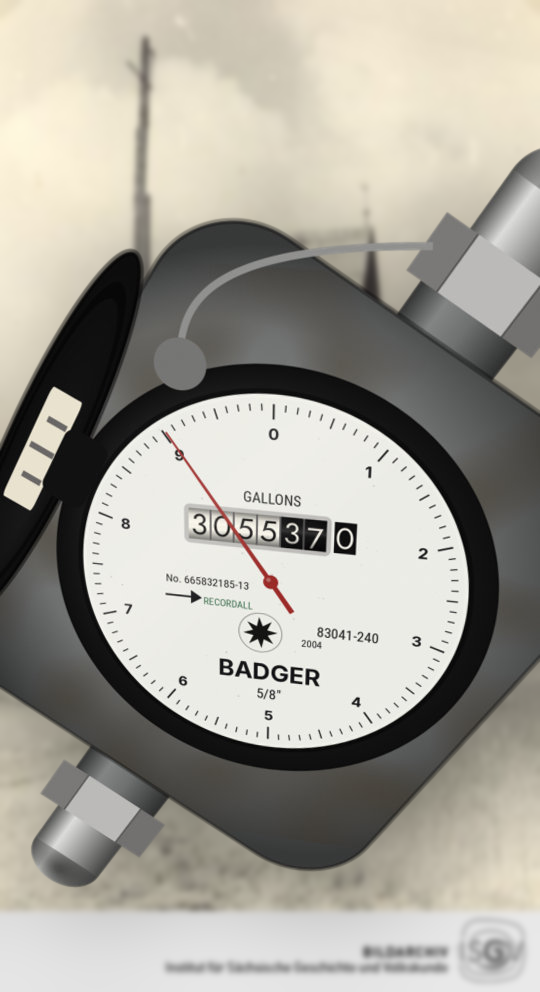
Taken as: 3055369.0 gal
